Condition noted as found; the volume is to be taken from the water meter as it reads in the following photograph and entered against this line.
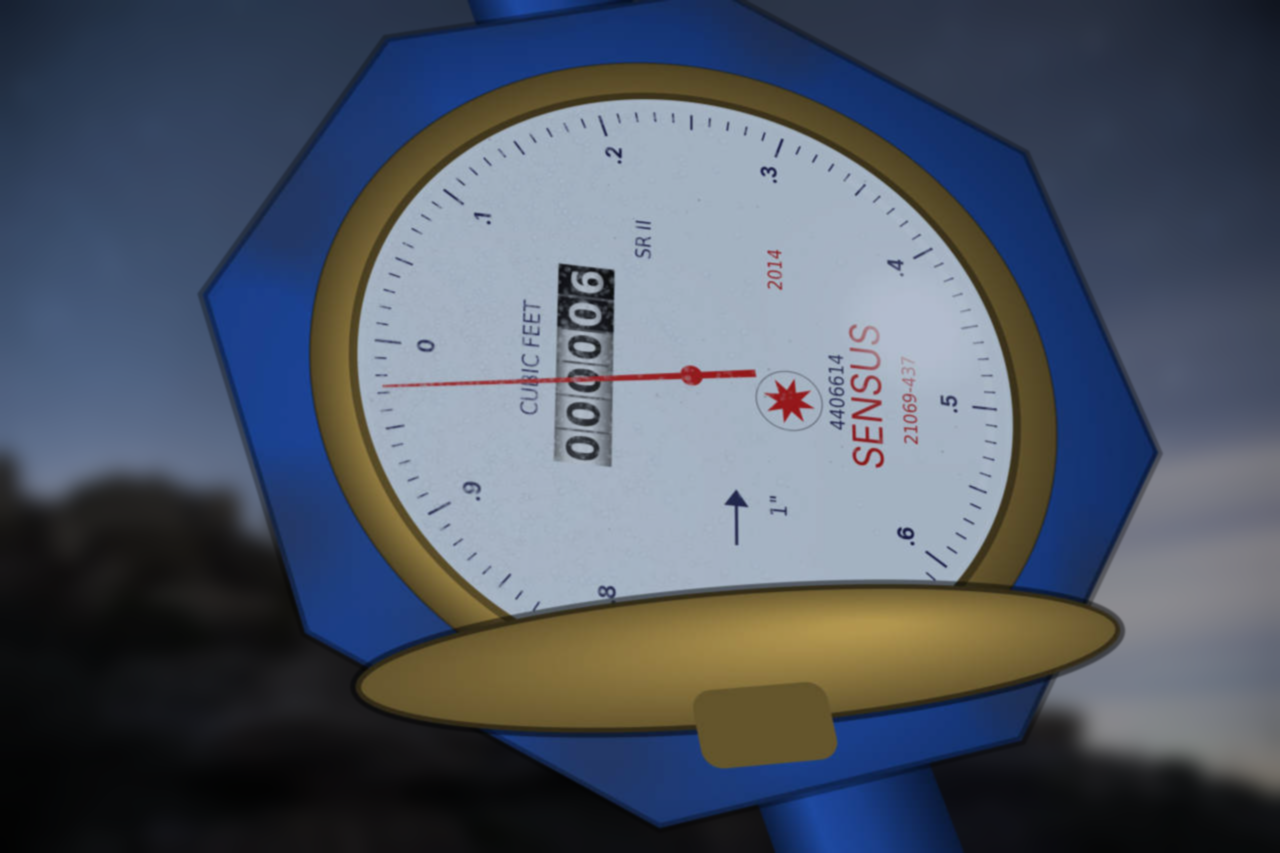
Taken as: 5.97 ft³
